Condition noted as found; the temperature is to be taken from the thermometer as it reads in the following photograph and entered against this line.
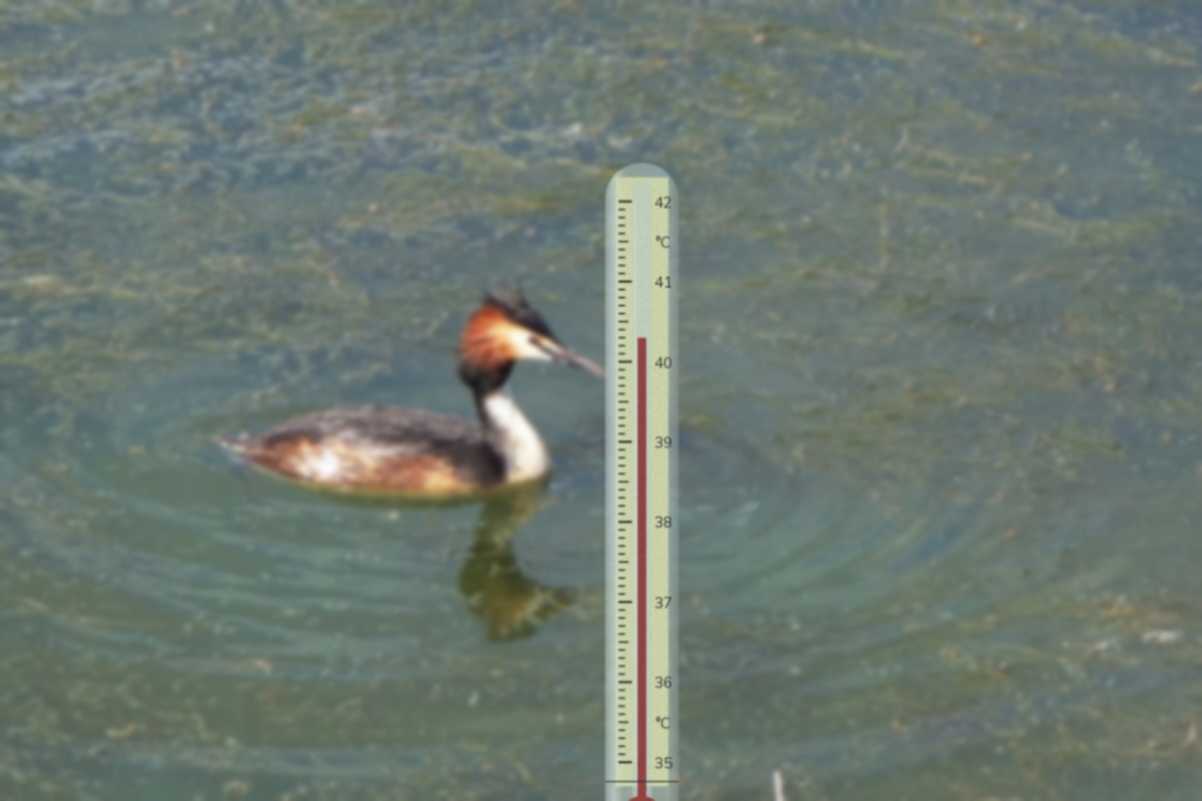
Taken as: 40.3 °C
